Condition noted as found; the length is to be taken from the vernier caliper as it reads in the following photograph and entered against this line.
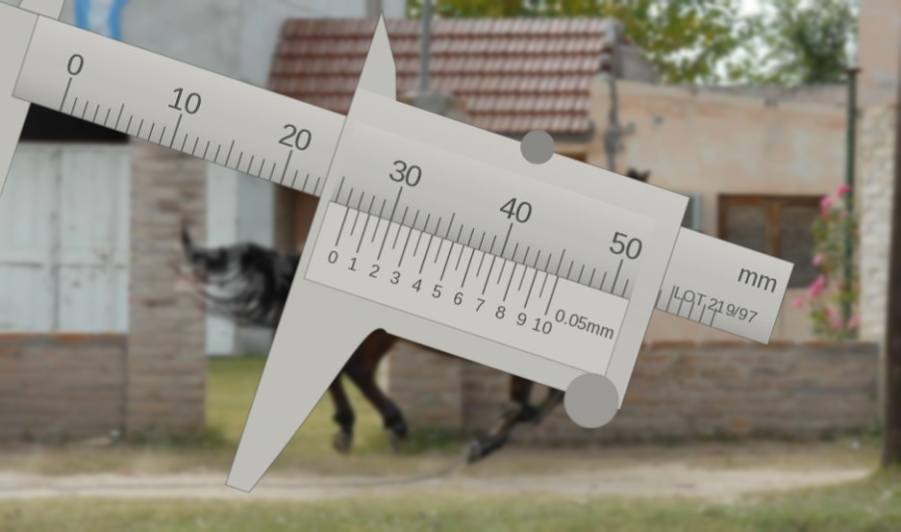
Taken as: 26.2 mm
